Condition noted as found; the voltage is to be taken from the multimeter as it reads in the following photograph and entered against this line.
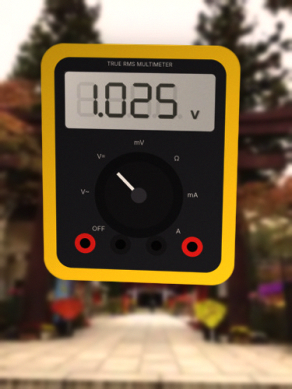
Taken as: 1.025 V
